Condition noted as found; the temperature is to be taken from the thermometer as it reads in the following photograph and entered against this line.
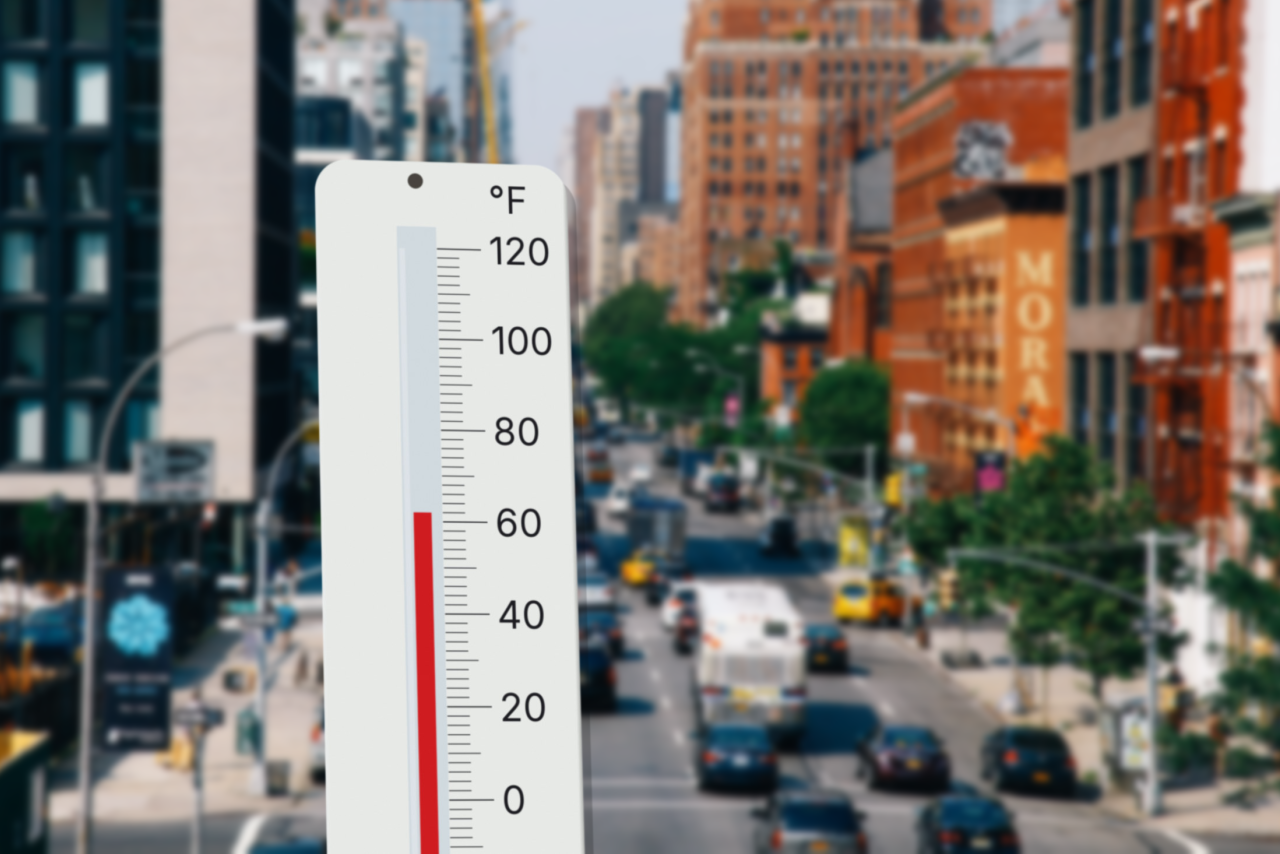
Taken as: 62 °F
